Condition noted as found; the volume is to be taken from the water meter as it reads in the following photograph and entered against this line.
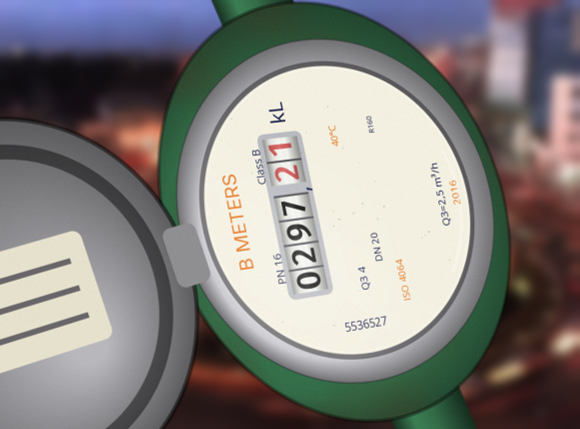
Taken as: 297.21 kL
